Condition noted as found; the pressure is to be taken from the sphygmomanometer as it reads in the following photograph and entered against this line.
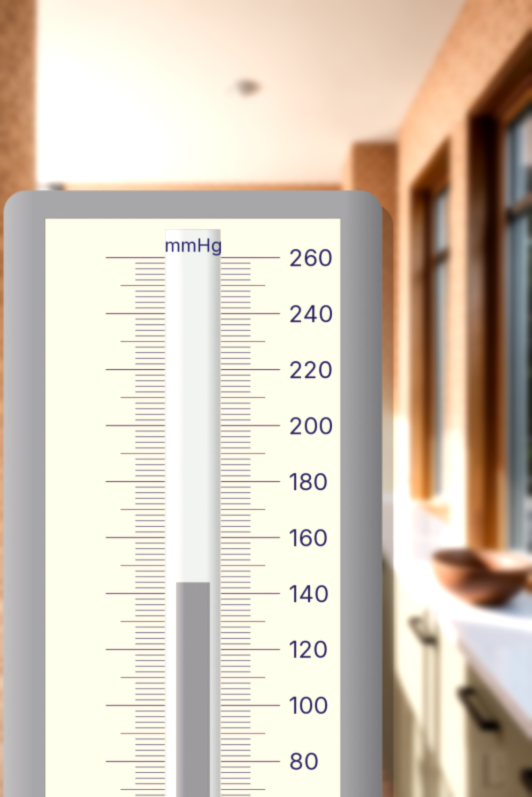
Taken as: 144 mmHg
